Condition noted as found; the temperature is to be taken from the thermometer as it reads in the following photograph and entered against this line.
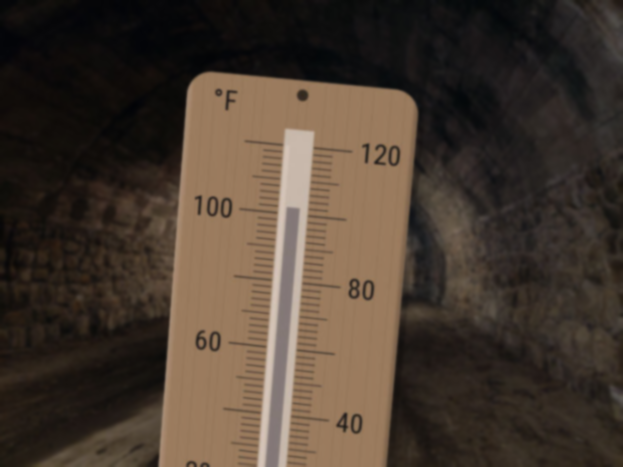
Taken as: 102 °F
